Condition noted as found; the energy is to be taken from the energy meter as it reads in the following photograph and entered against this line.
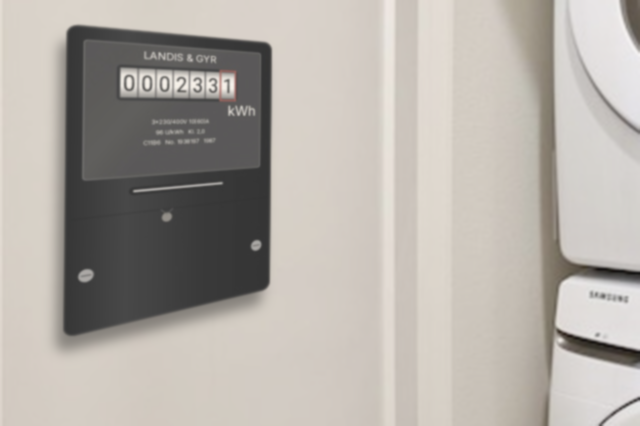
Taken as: 233.1 kWh
